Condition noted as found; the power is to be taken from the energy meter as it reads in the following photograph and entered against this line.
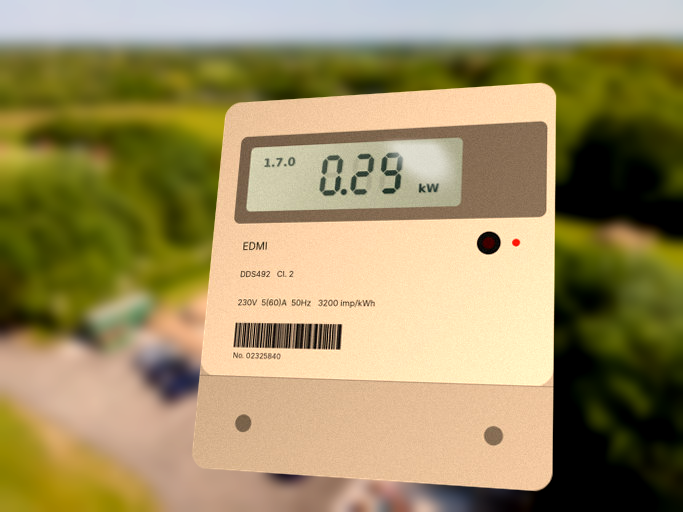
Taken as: 0.29 kW
